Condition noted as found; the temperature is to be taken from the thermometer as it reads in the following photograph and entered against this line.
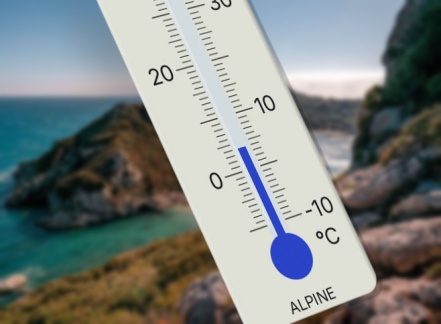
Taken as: 4 °C
